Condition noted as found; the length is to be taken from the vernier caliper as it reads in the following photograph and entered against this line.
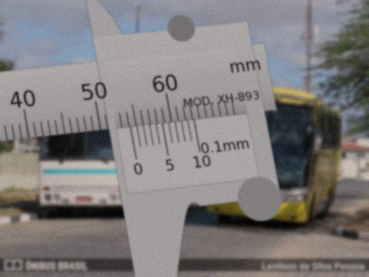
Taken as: 54.2 mm
